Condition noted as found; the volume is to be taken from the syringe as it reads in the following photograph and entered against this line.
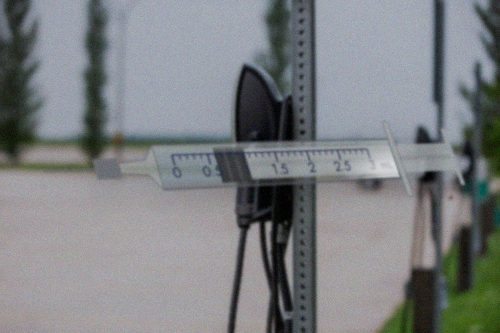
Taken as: 0.6 mL
